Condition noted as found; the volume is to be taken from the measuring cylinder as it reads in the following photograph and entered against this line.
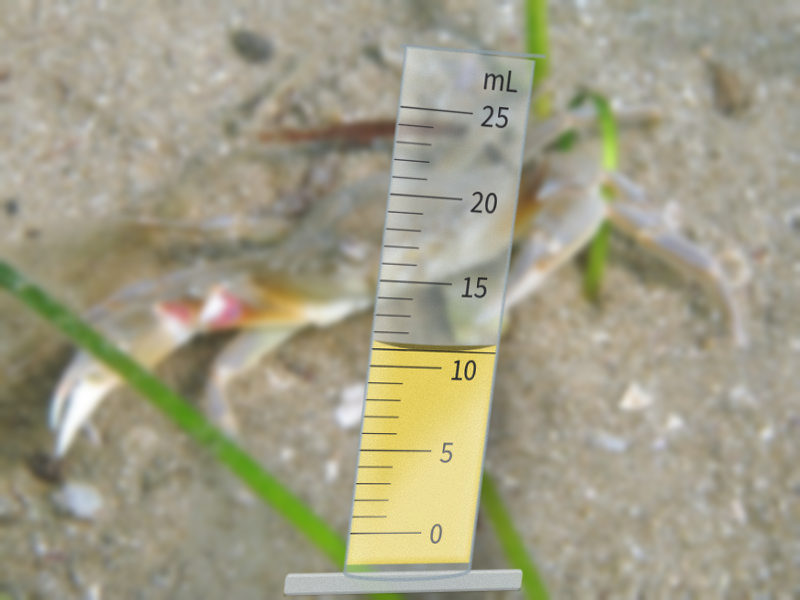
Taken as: 11 mL
